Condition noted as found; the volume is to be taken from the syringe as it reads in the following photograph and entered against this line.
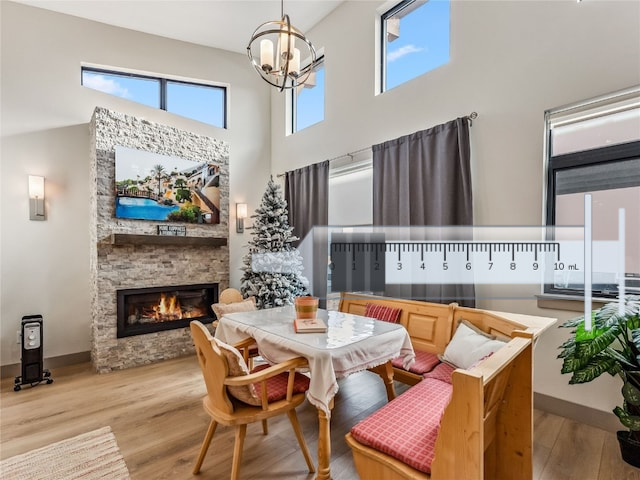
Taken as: 0 mL
